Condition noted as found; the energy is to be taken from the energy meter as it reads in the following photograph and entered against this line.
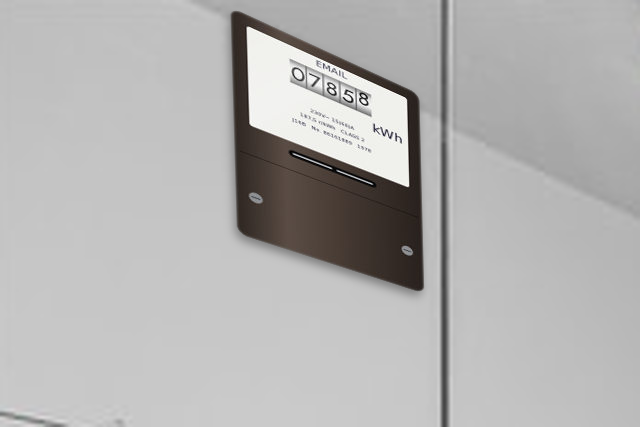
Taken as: 7858 kWh
